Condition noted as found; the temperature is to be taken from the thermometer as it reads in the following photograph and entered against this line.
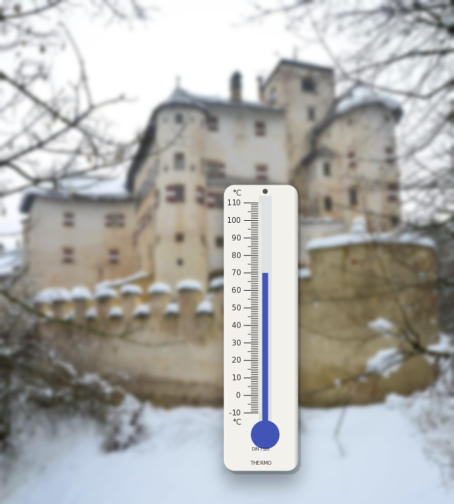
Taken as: 70 °C
